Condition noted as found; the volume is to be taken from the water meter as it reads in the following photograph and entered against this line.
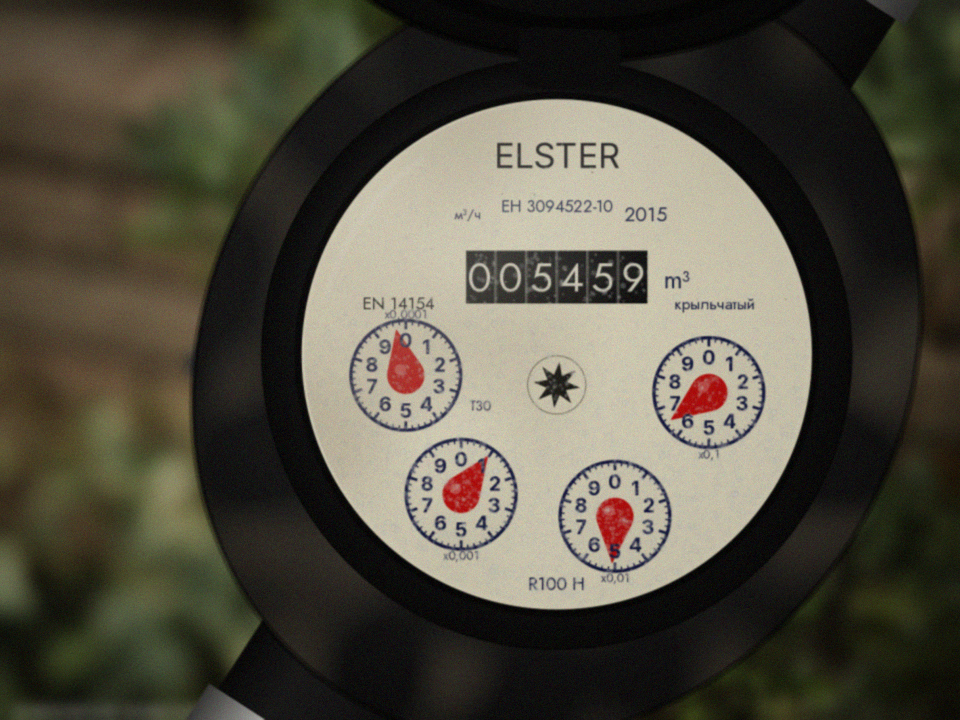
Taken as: 5459.6509 m³
